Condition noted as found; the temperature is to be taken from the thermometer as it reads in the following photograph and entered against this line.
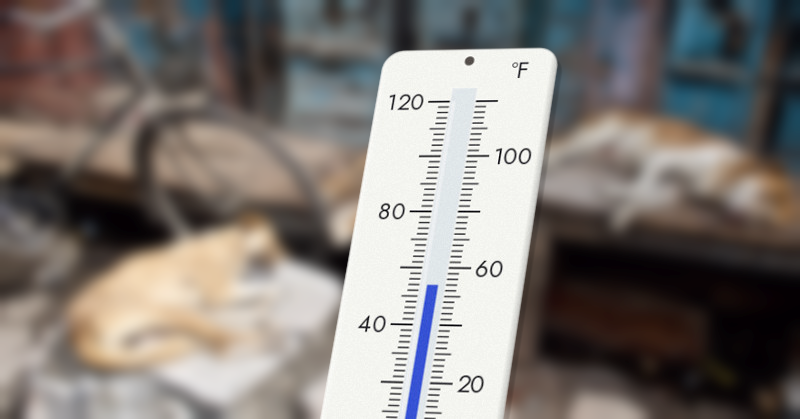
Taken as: 54 °F
